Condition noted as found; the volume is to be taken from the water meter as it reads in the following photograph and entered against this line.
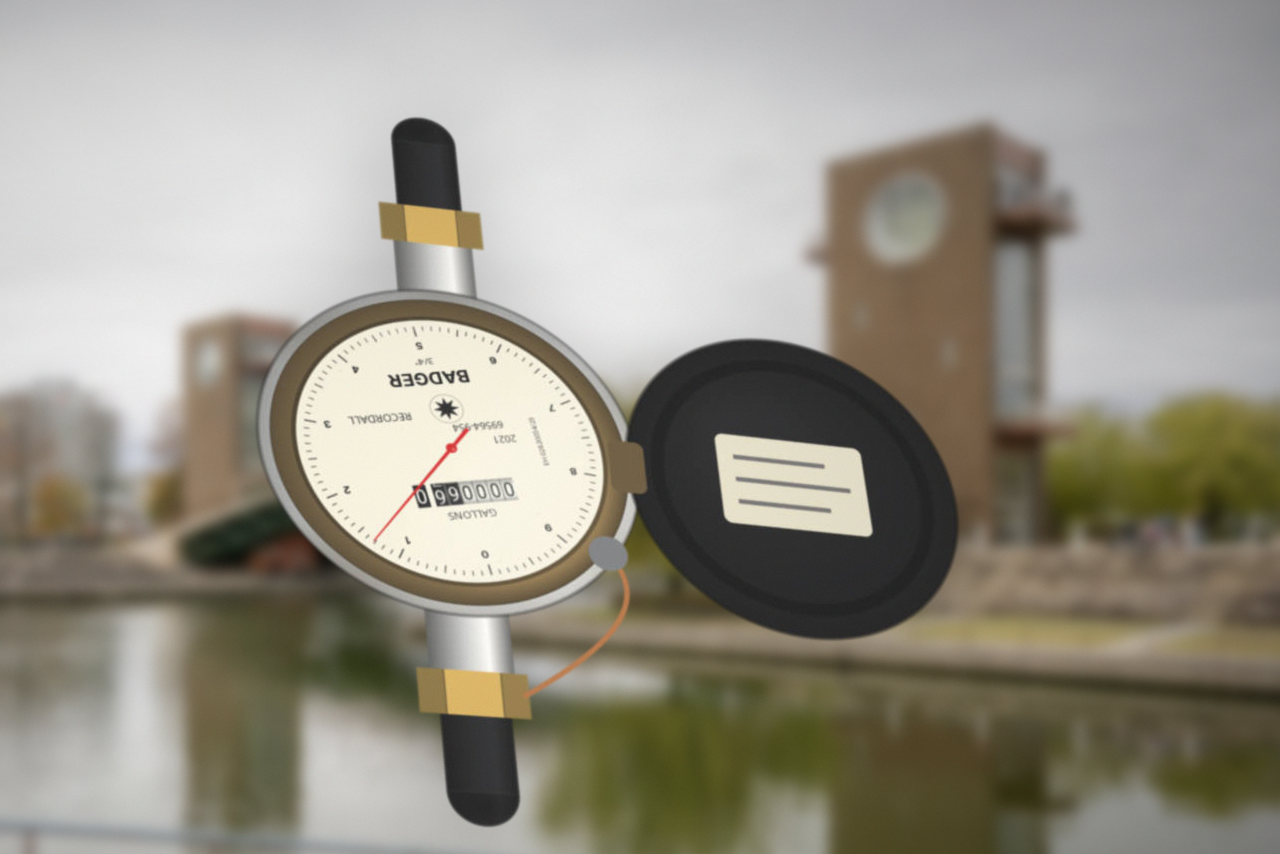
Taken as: 661.3 gal
